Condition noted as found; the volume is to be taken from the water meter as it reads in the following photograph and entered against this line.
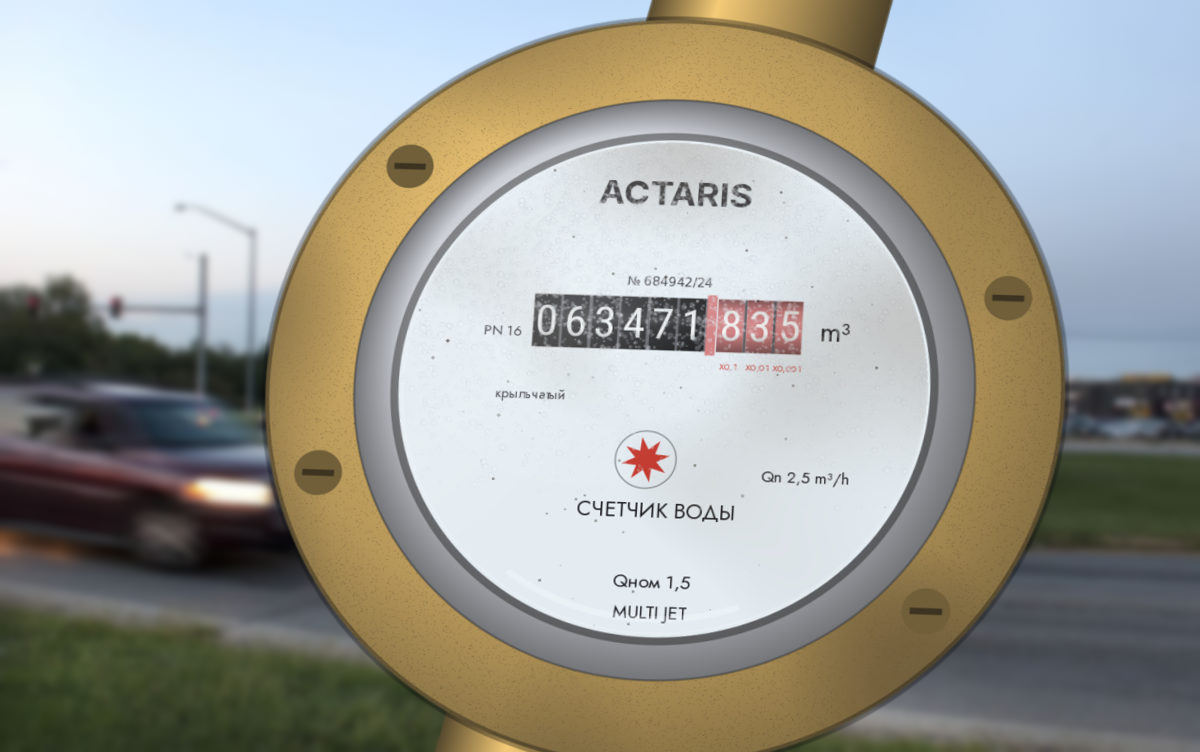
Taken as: 63471.835 m³
